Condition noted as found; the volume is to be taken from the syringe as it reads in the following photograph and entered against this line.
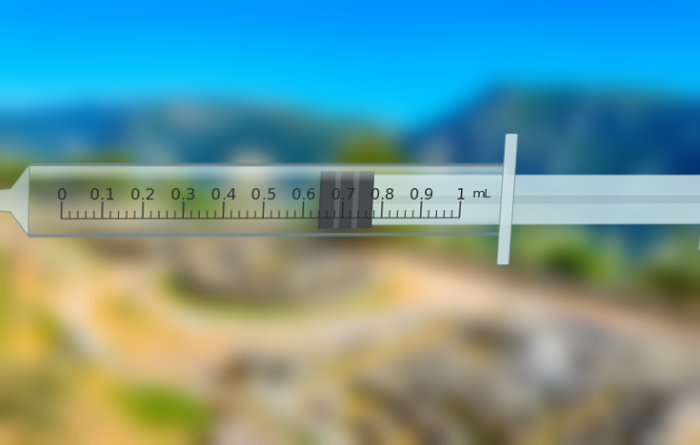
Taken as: 0.64 mL
